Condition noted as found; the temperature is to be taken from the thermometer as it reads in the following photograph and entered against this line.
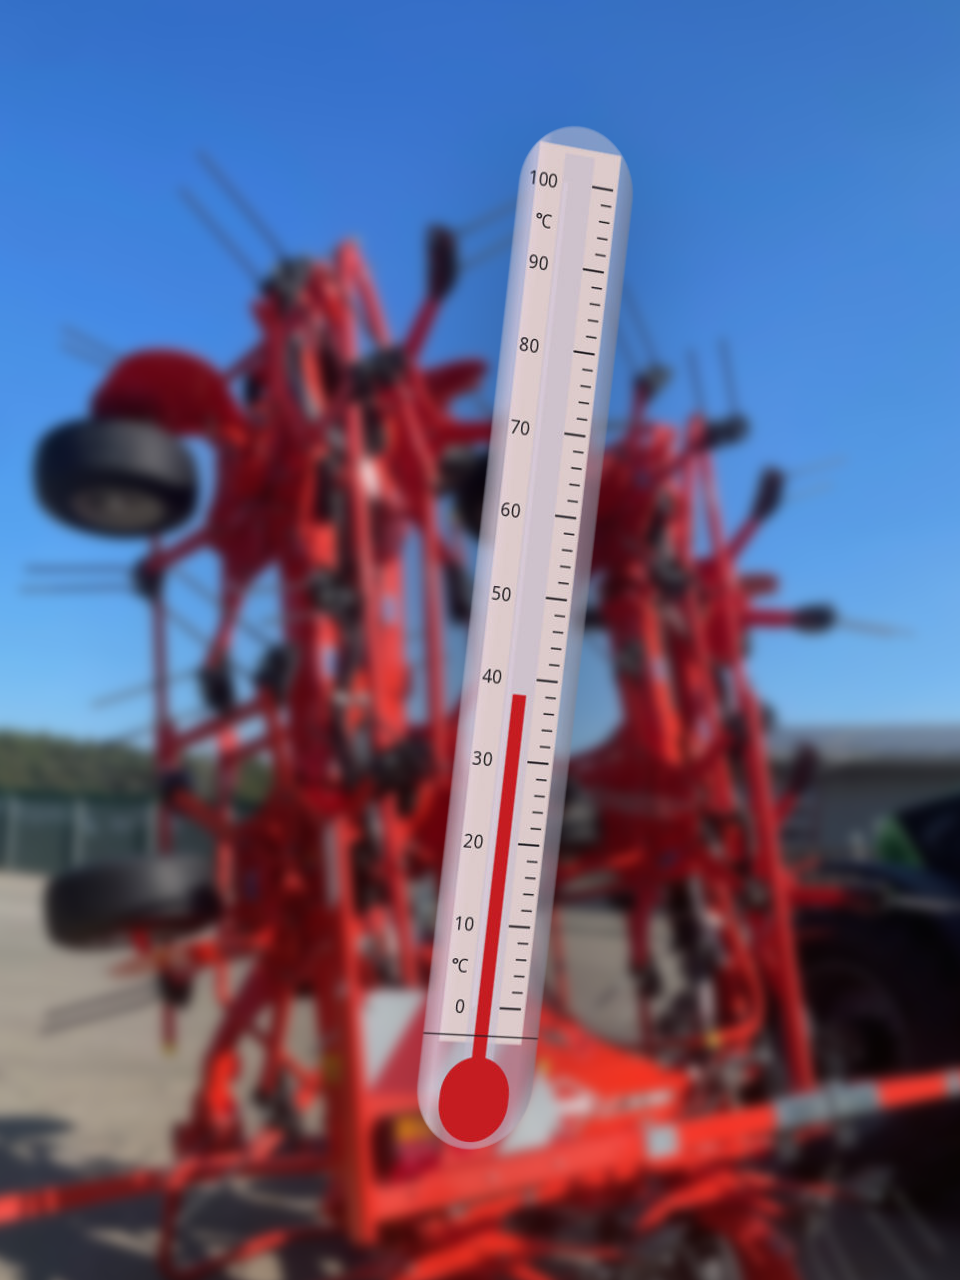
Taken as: 38 °C
